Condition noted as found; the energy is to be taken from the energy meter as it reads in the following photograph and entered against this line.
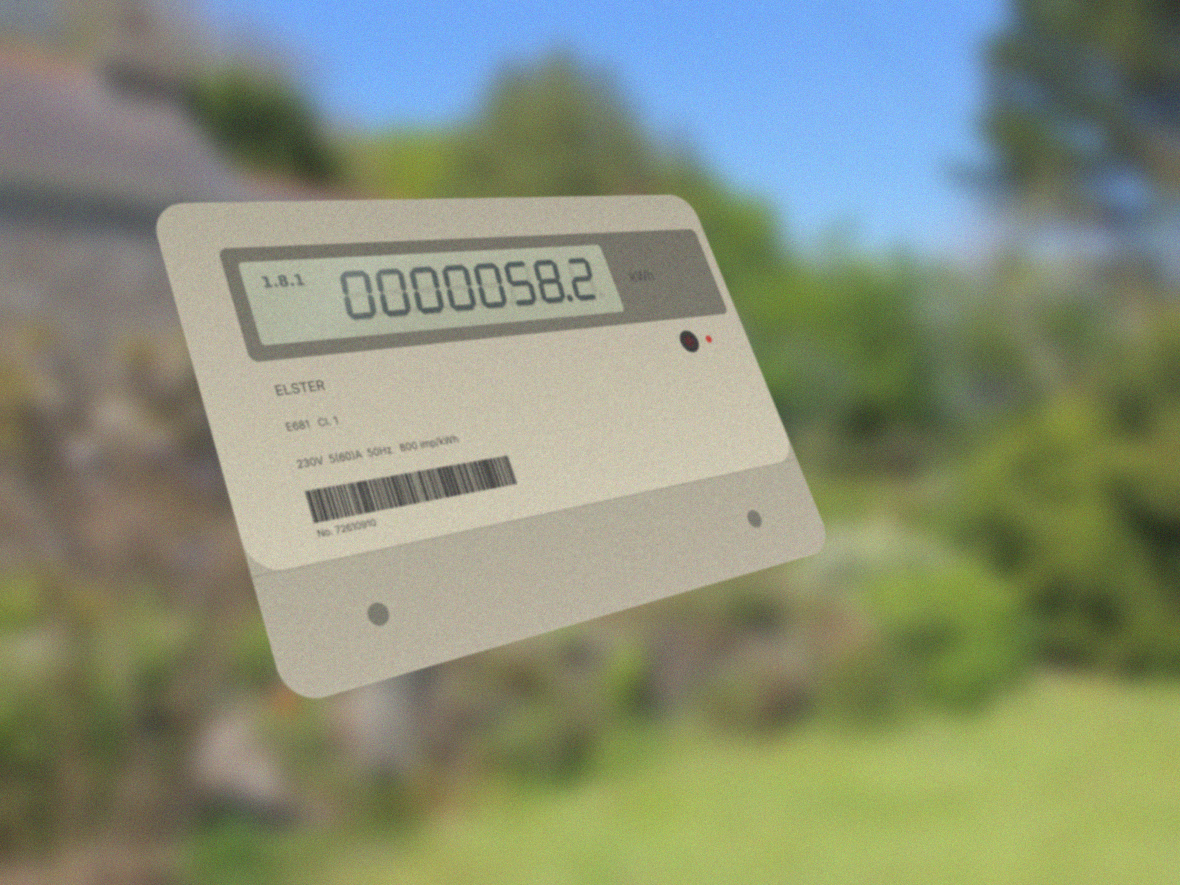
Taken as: 58.2 kWh
